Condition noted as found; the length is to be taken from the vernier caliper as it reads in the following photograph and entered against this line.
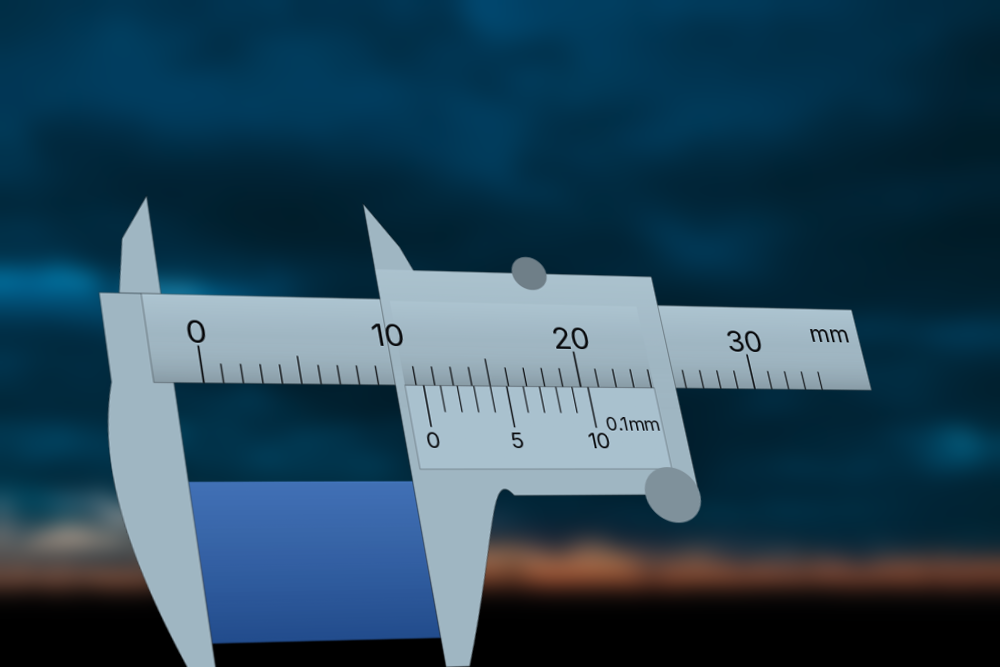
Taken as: 11.4 mm
